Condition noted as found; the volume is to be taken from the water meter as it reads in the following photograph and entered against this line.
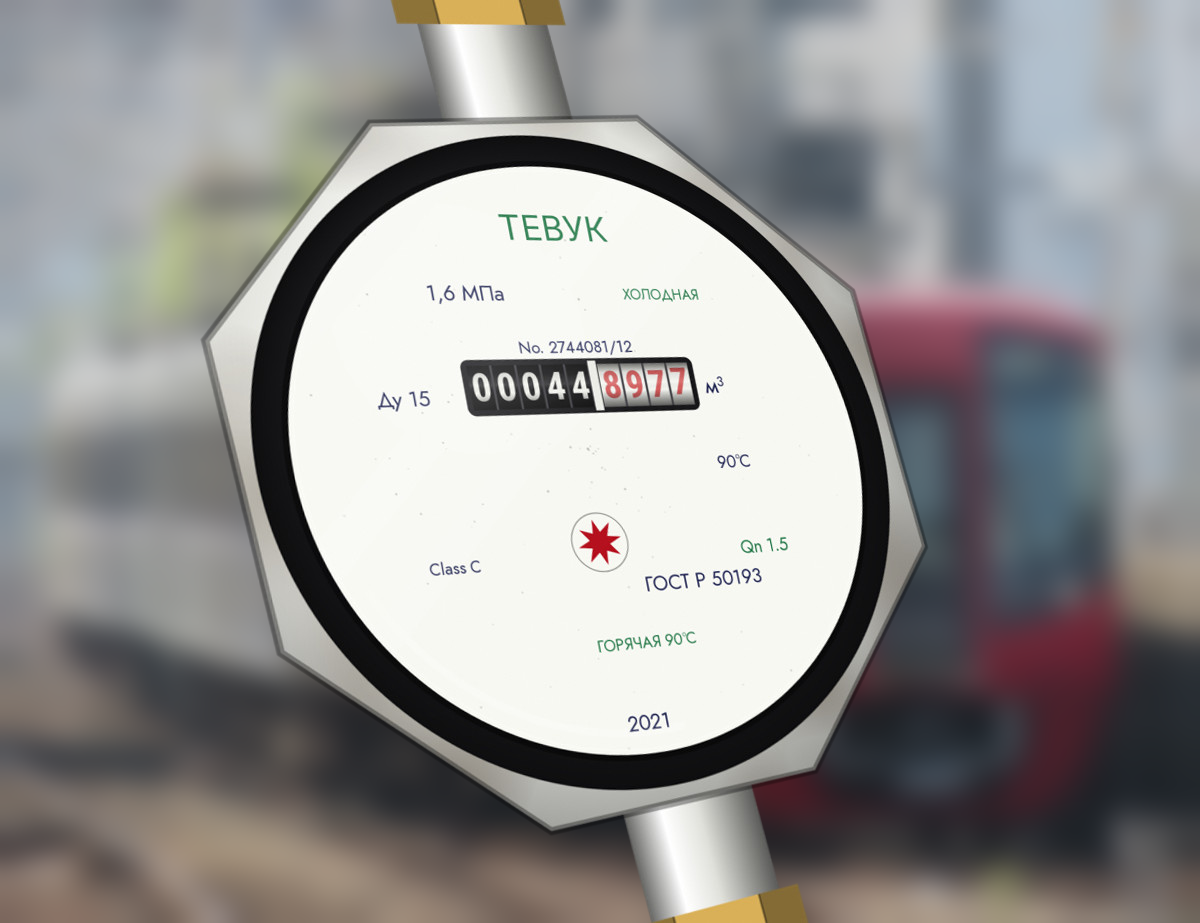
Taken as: 44.8977 m³
